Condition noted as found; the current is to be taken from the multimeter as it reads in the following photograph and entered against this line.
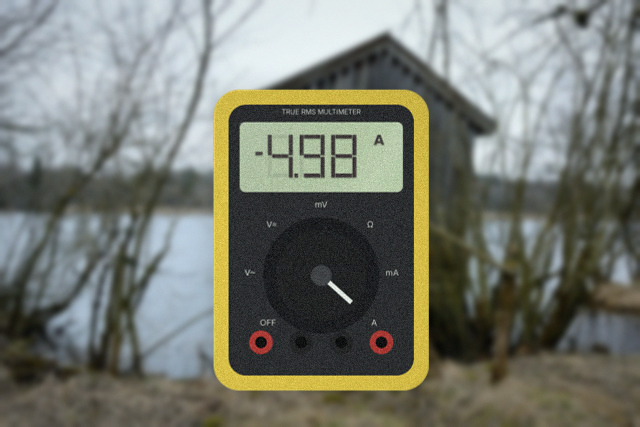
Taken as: -4.98 A
